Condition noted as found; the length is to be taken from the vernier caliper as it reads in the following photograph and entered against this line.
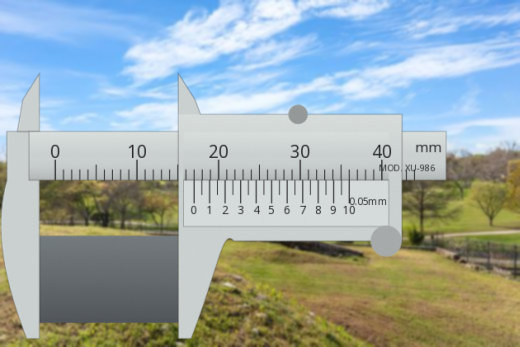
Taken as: 17.0 mm
